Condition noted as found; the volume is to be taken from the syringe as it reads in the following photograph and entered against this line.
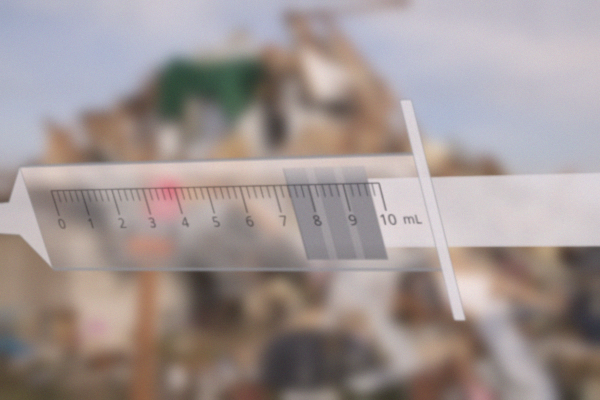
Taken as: 7.4 mL
